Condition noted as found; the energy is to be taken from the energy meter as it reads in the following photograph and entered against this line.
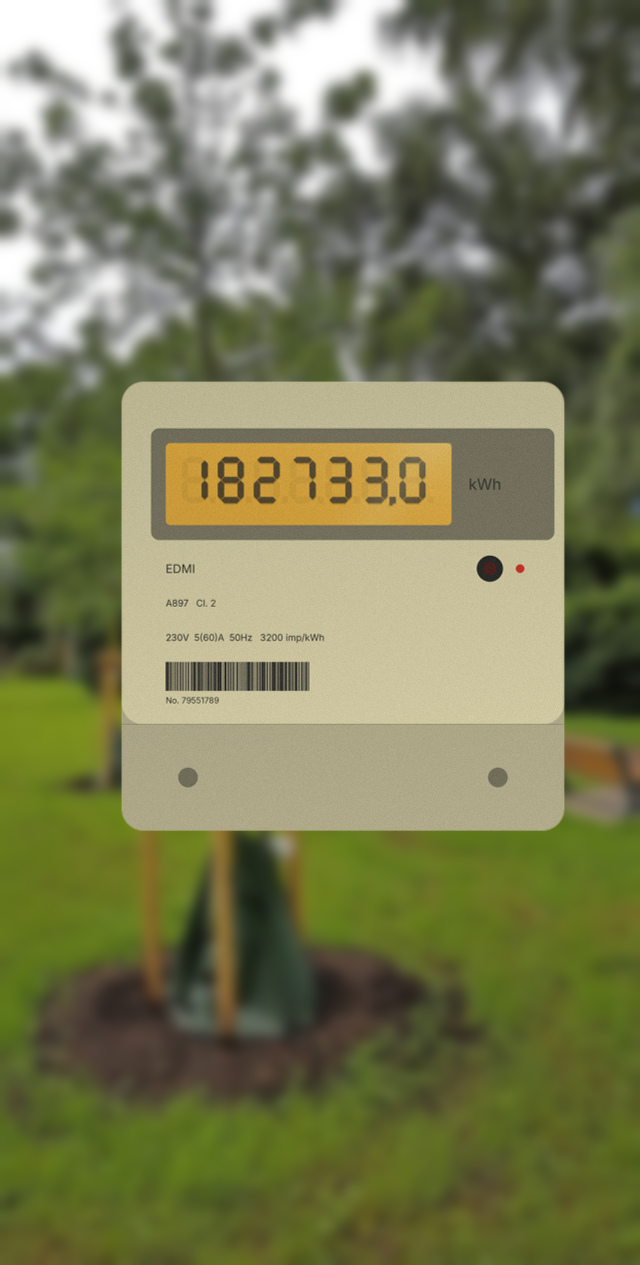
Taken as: 182733.0 kWh
